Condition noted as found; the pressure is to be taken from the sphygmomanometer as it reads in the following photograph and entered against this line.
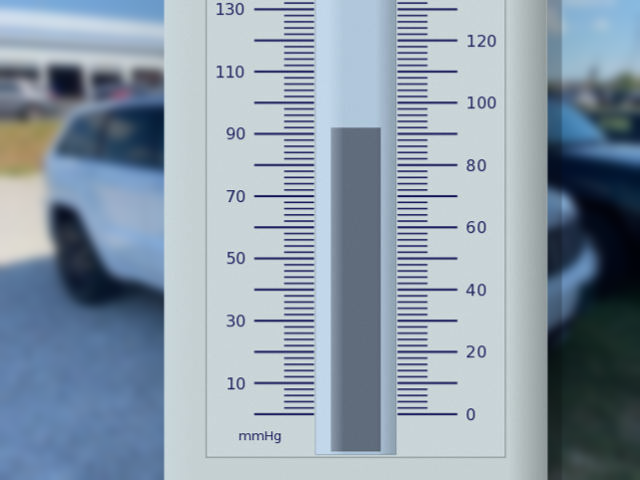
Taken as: 92 mmHg
